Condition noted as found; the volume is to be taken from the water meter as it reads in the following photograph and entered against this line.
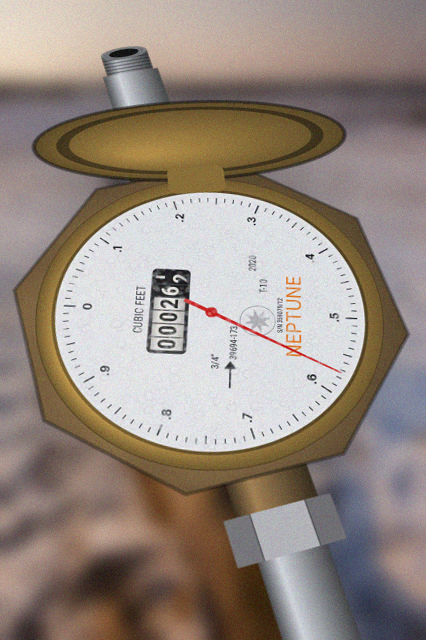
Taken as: 261.57 ft³
